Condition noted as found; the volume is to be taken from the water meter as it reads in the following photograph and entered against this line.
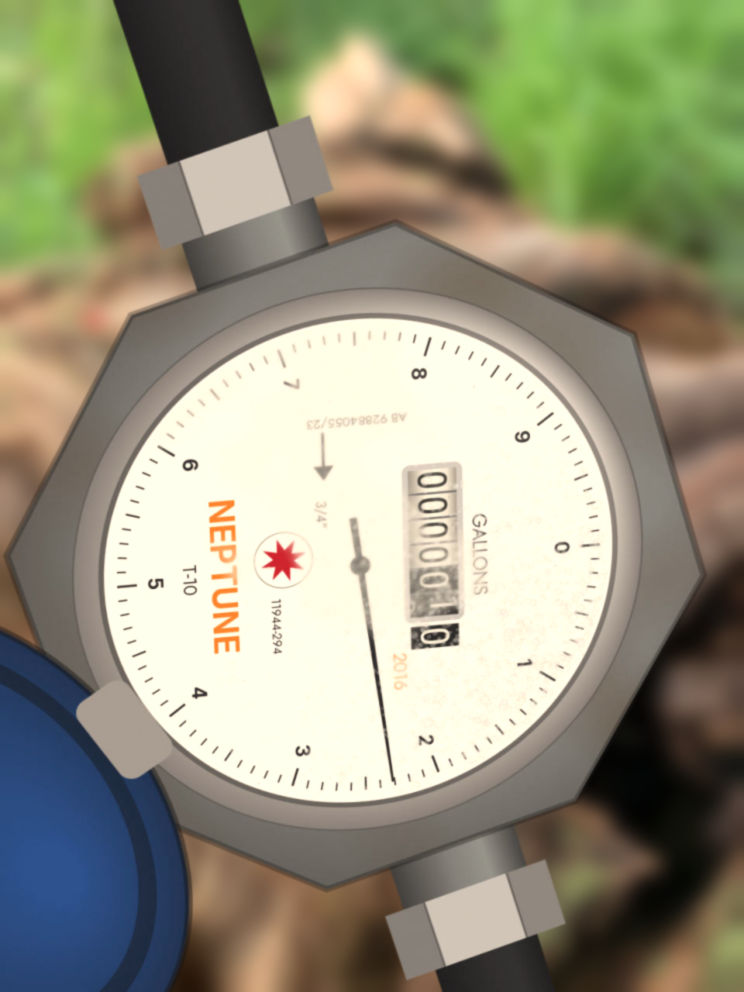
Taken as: 12.3 gal
